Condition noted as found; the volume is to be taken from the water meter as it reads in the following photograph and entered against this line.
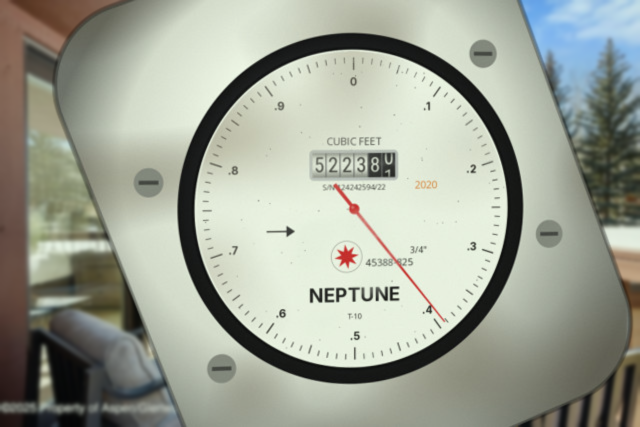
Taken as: 522380.39 ft³
